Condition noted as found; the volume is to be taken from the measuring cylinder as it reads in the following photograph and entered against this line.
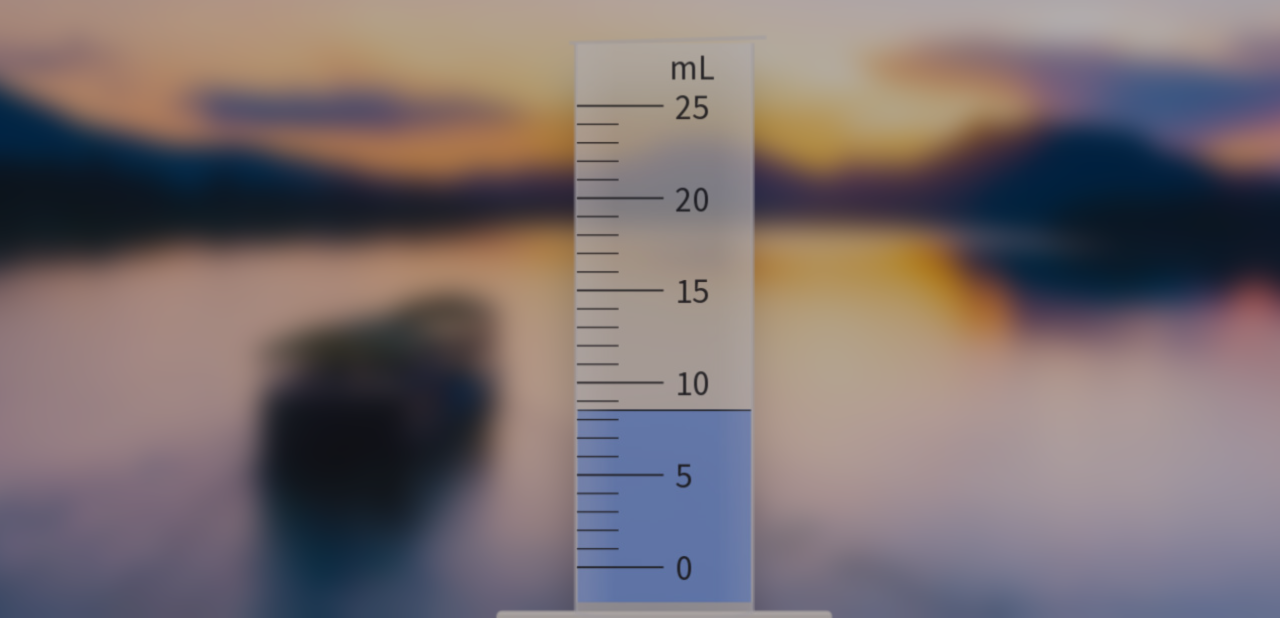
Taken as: 8.5 mL
